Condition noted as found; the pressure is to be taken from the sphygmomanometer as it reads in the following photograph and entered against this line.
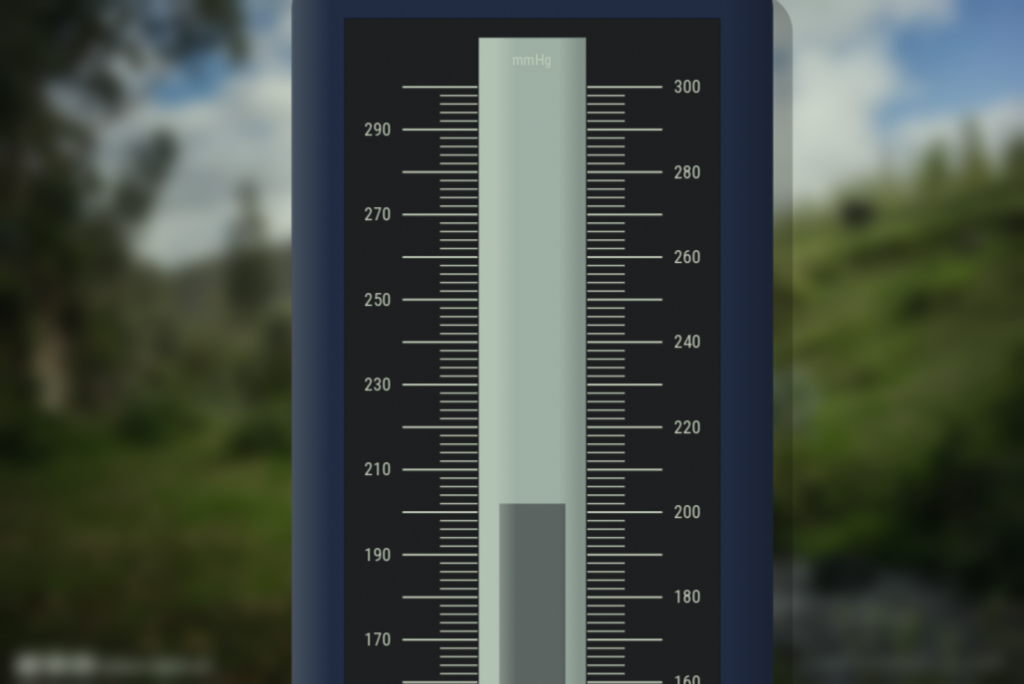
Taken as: 202 mmHg
